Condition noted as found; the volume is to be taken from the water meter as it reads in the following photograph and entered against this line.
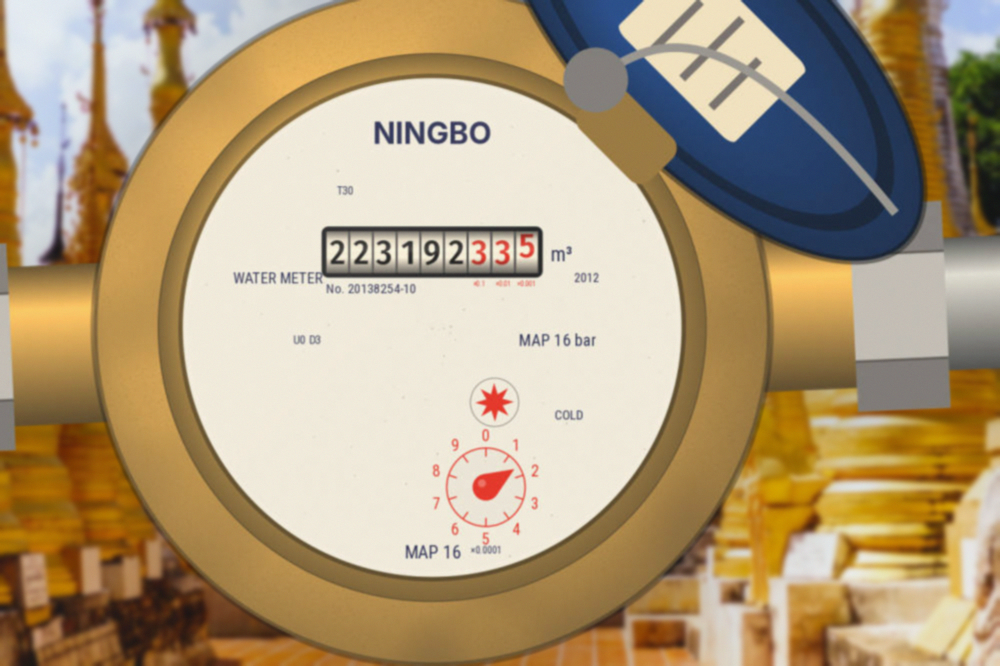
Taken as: 223192.3351 m³
